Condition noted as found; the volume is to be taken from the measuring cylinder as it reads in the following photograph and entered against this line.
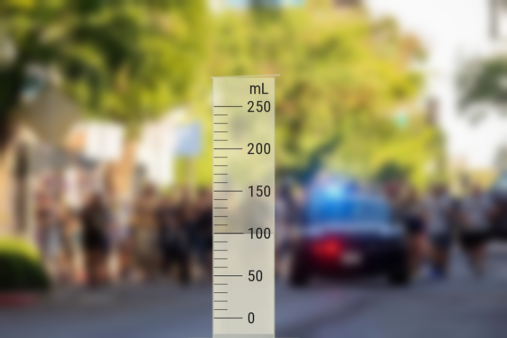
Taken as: 100 mL
